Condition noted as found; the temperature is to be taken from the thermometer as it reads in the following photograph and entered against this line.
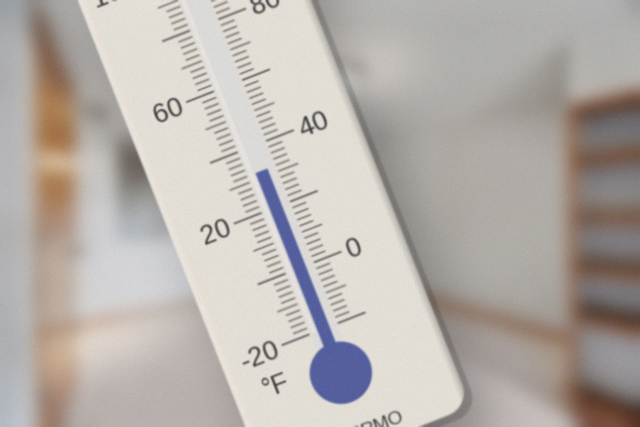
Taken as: 32 °F
